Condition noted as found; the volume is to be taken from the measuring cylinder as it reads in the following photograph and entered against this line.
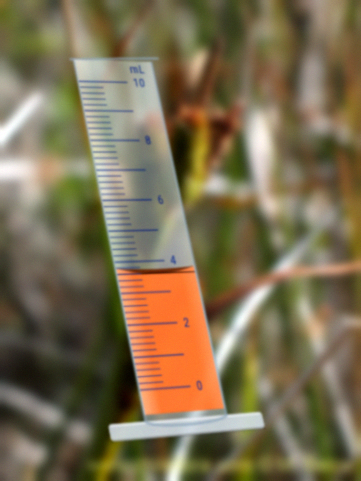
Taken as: 3.6 mL
